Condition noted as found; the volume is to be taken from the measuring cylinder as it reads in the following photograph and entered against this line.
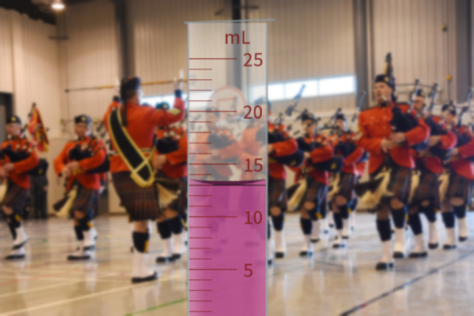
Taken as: 13 mL
